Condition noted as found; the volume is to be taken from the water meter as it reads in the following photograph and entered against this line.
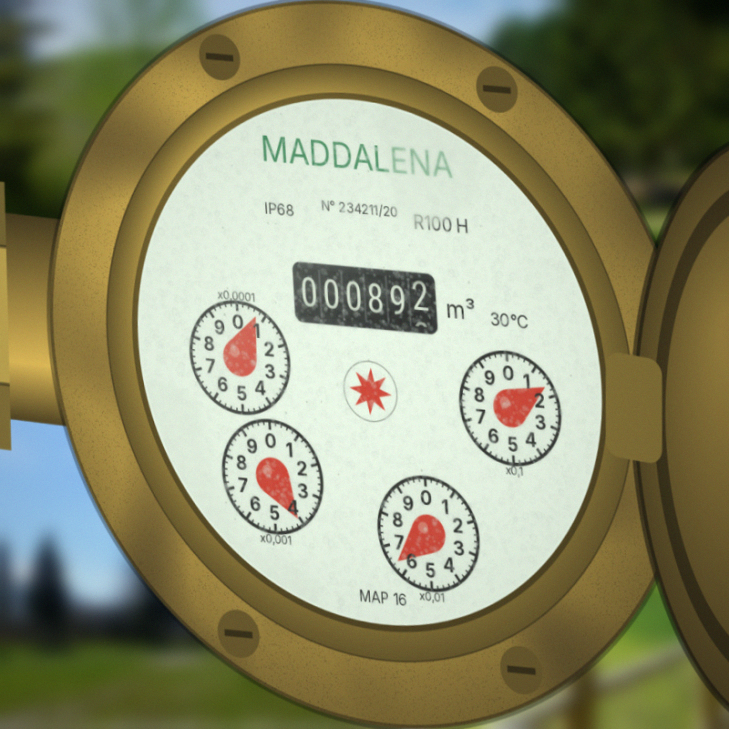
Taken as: 892.1640 m³
